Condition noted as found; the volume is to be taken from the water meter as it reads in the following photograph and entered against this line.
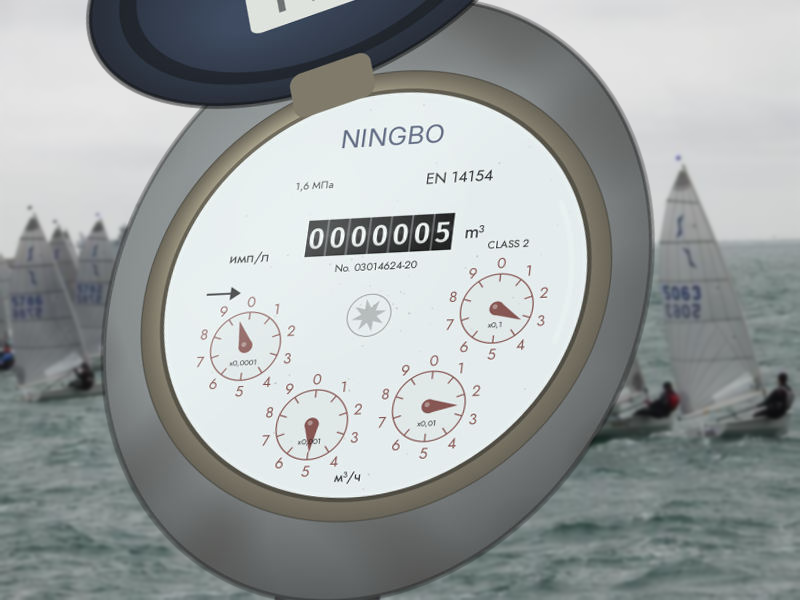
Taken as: 5.3249 m³
